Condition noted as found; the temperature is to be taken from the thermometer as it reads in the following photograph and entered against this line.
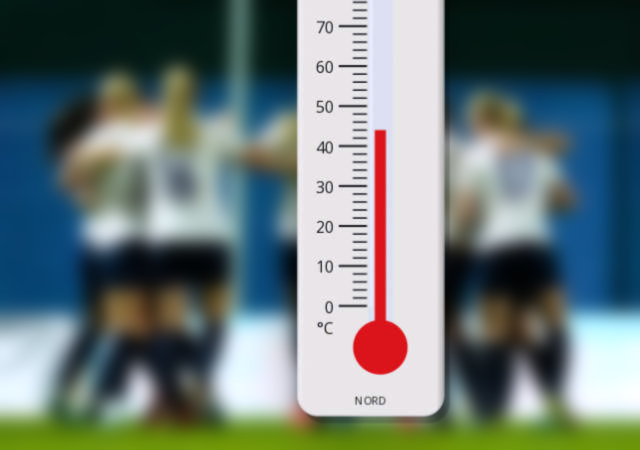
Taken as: 44 °C
